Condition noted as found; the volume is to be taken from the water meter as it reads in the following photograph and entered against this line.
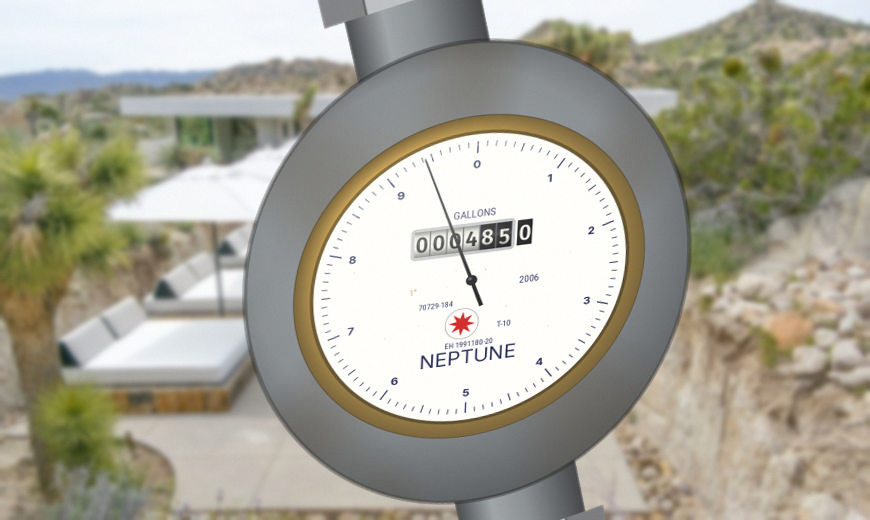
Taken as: 4849.4 gal
